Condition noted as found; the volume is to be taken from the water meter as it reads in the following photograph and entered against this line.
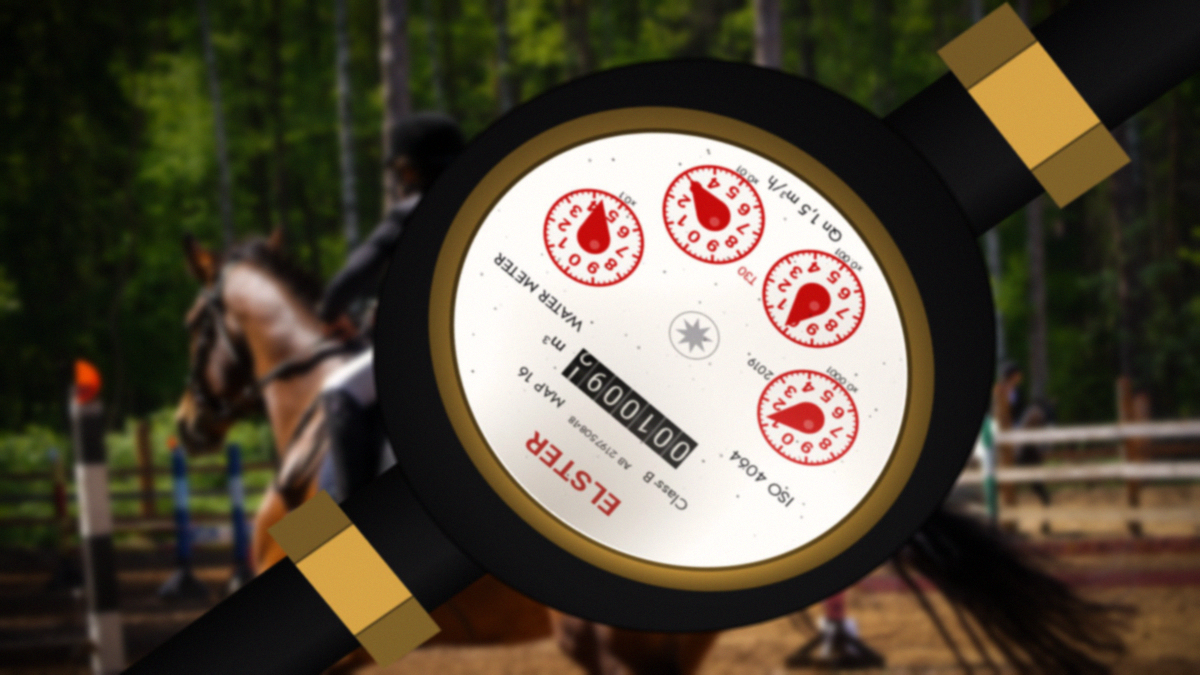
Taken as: 10091.4301 m³
